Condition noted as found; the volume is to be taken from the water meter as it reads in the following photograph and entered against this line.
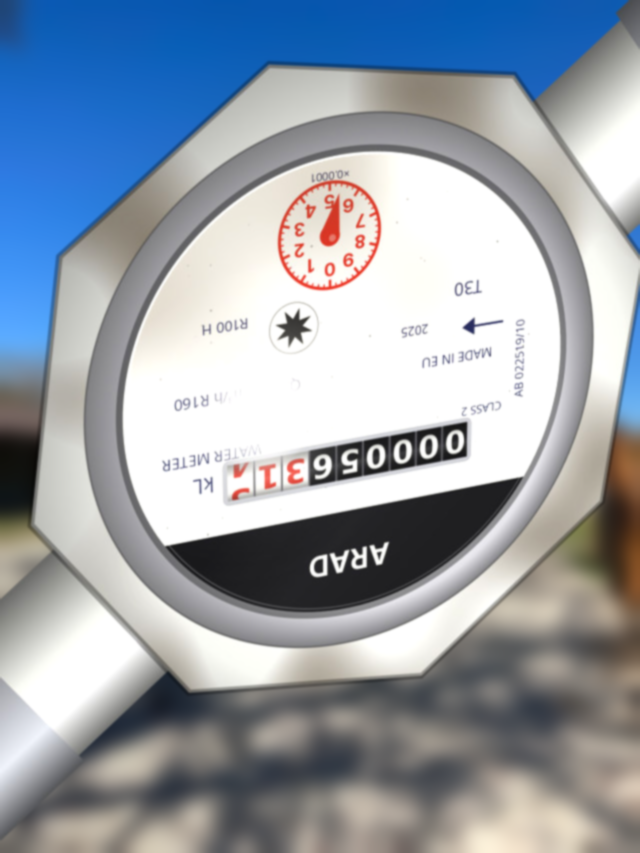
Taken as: 56.3135 kL
